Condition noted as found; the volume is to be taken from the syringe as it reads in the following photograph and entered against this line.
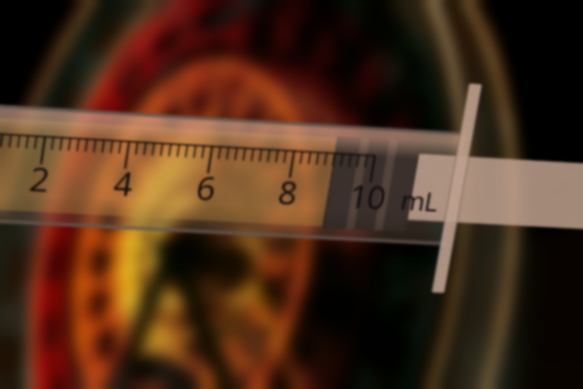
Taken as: 9 mL
